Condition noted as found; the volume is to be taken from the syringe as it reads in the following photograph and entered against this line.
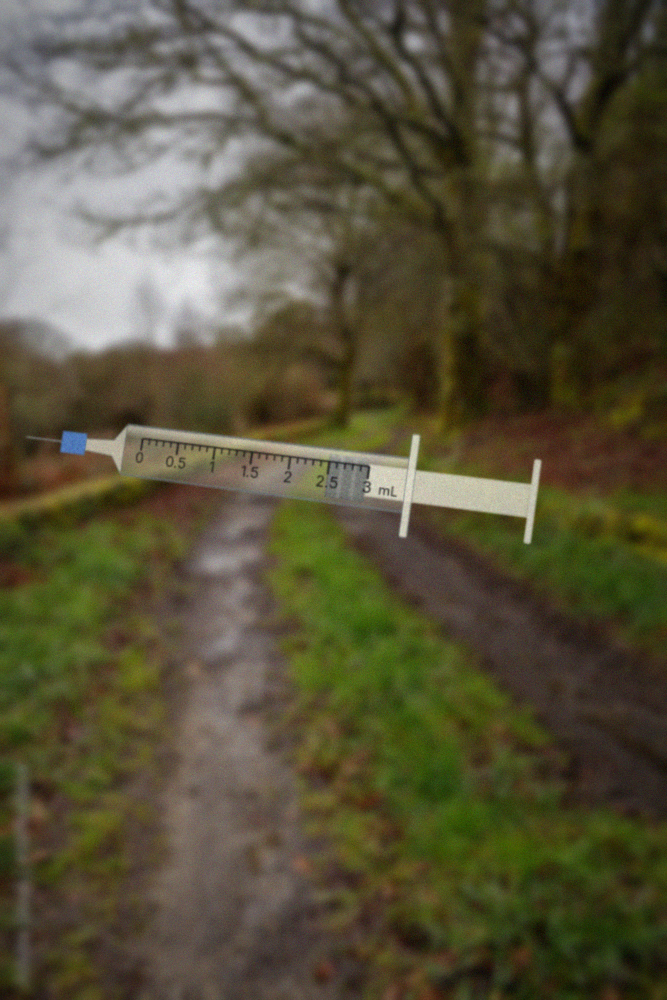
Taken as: 2.5 mL
